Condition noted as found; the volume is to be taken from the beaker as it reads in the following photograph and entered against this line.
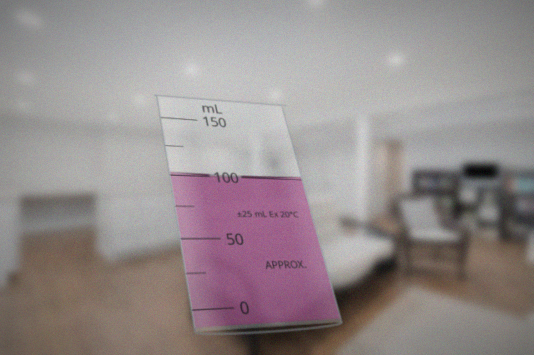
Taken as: 100 mL
